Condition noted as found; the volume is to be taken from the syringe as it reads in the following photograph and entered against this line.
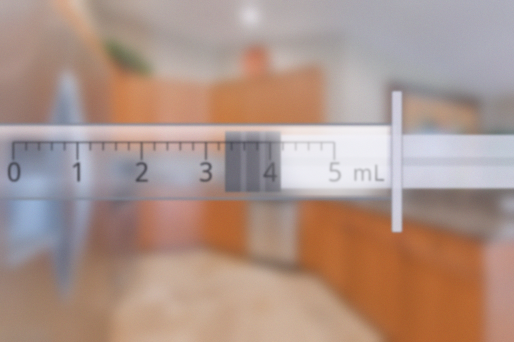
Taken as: 3.3 mL
